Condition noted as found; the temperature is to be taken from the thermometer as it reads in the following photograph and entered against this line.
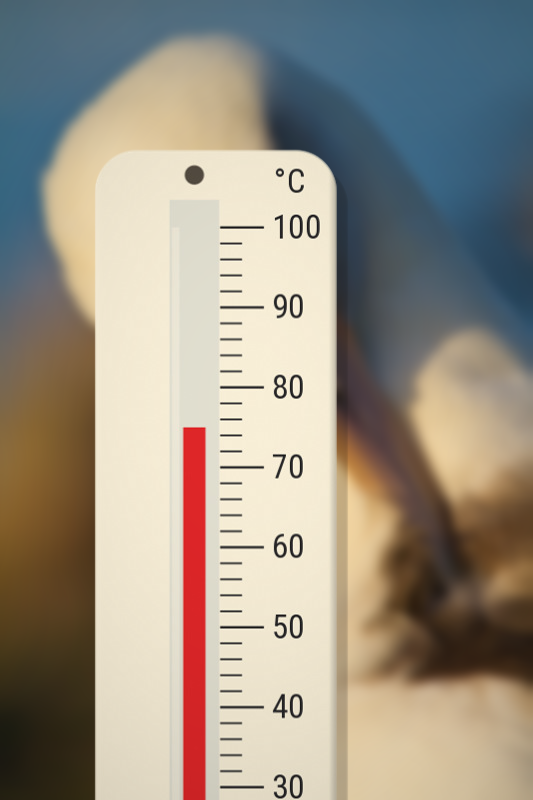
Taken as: 75 °C
